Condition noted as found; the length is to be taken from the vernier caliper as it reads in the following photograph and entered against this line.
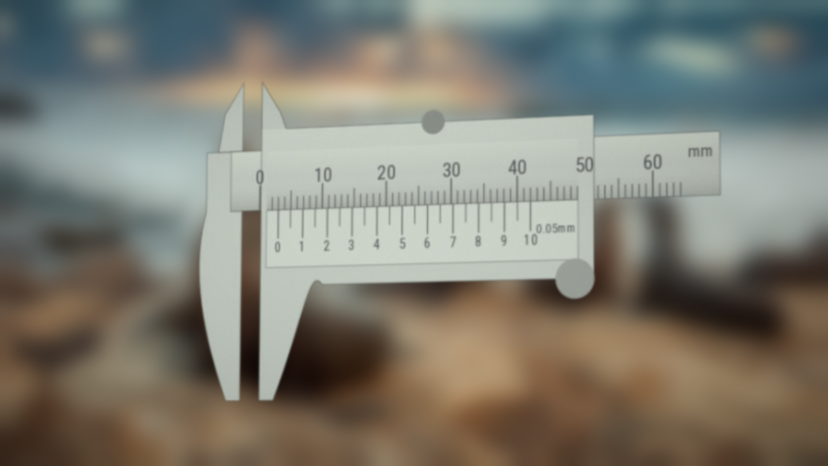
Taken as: 3.0 mm
